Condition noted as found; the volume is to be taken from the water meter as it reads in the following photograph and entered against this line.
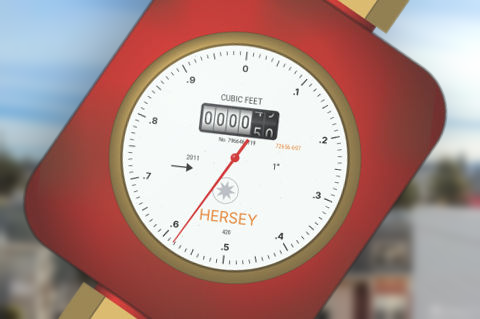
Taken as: 49.58 ft³
